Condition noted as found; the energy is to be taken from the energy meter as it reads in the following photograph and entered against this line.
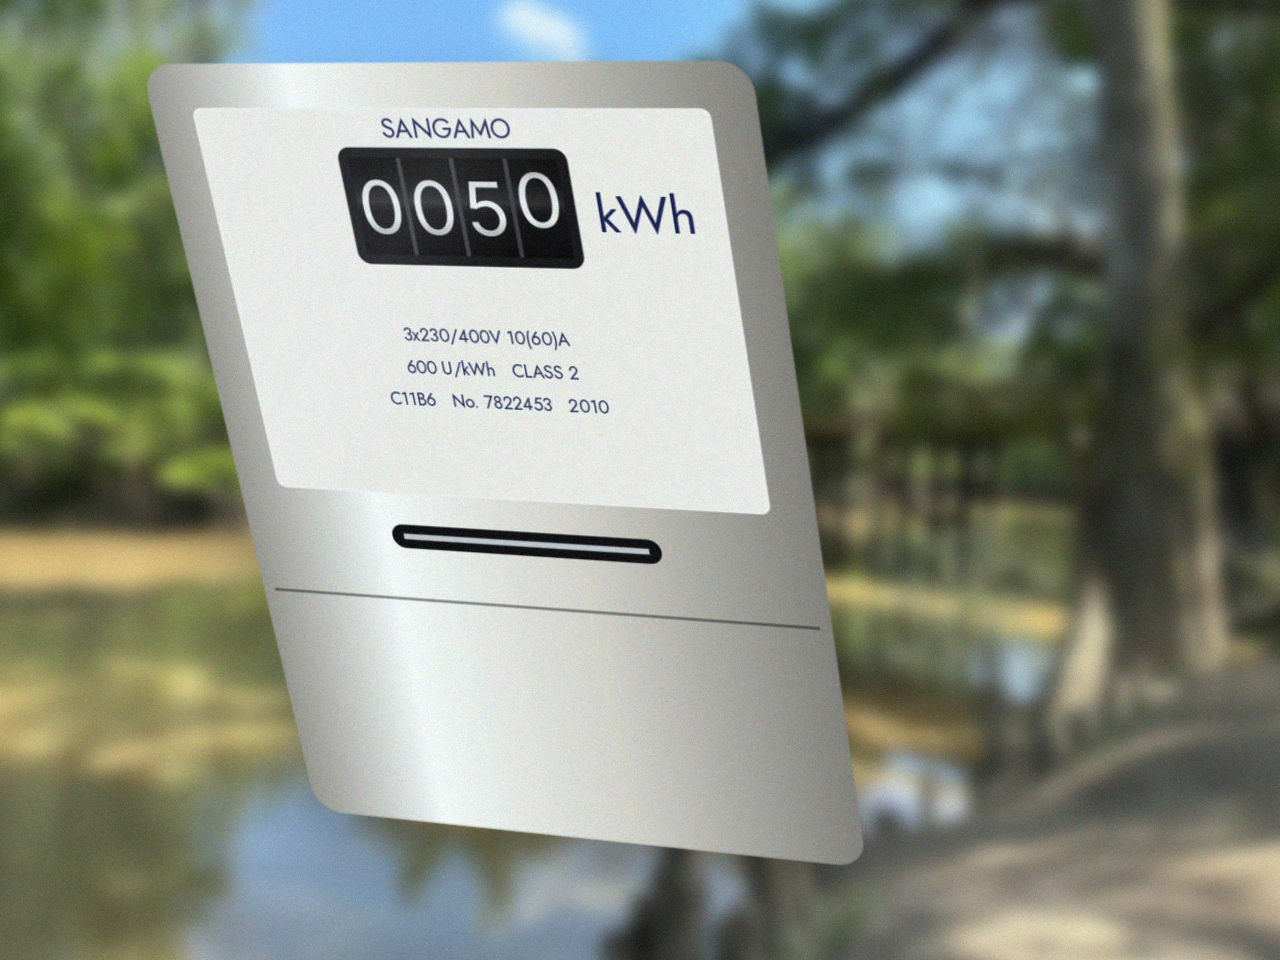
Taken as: 50 kWh
